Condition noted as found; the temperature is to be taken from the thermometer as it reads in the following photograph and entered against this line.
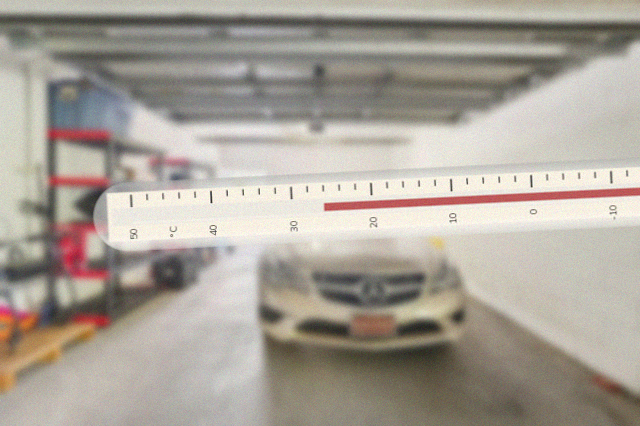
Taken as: 26 °C
